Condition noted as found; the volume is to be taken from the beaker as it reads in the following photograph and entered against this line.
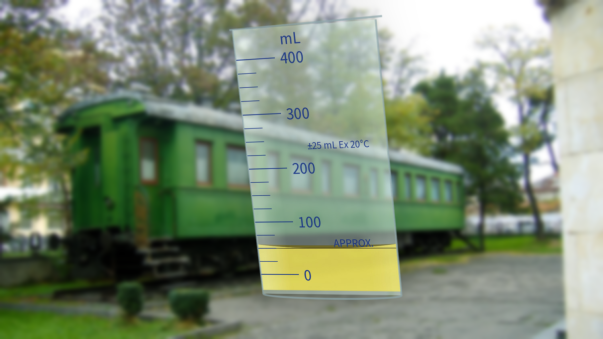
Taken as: 50 mL
